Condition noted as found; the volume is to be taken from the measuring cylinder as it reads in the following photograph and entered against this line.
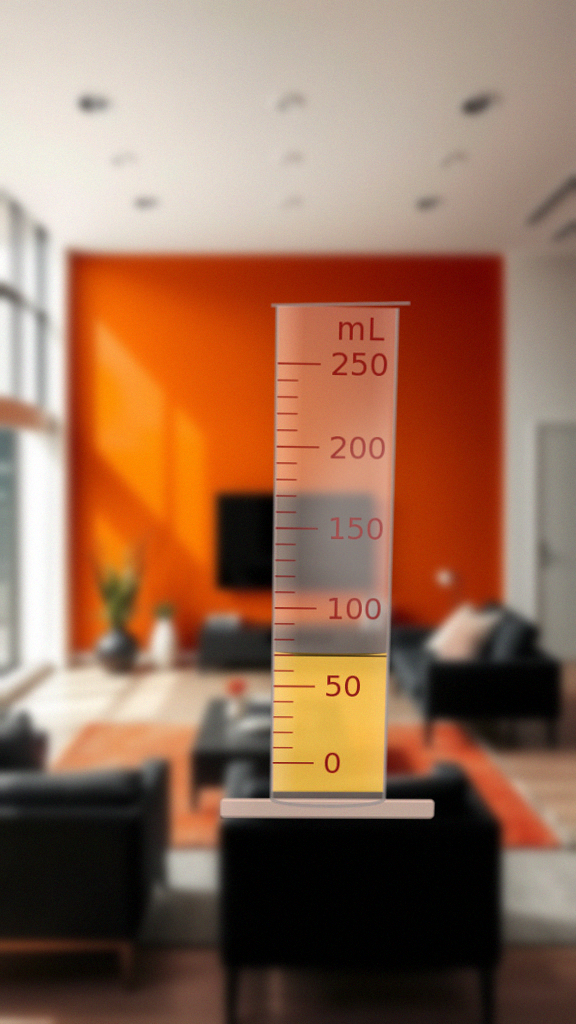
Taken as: 70 mL
